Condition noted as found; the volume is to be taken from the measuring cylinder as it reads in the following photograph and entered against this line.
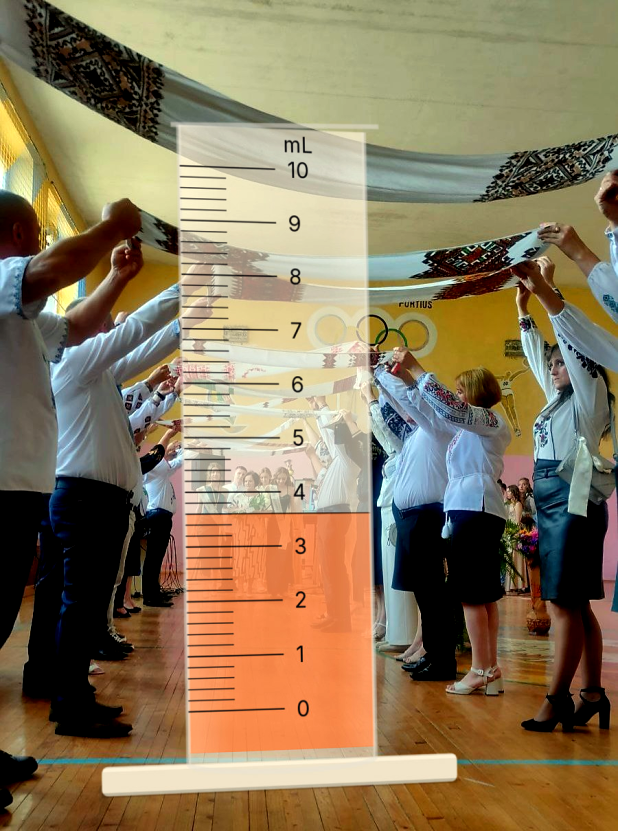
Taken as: 3.6 mL
